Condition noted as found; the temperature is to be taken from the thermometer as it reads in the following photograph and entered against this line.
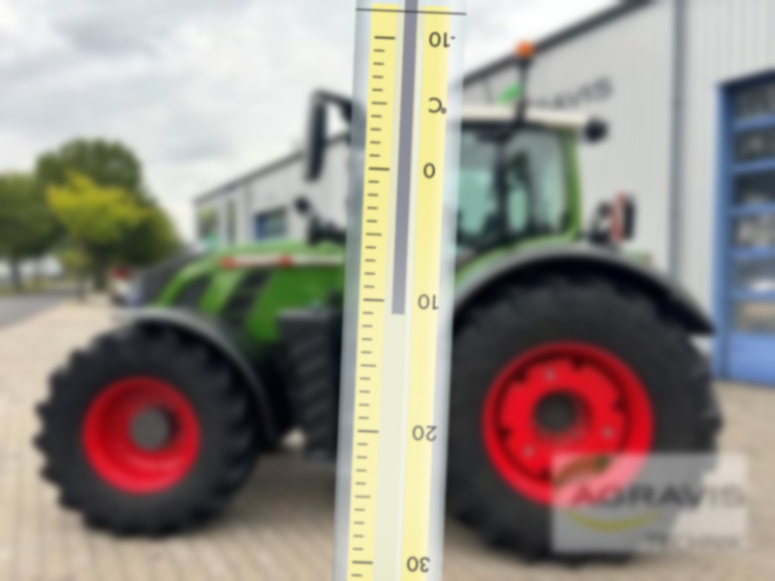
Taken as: 11 °C
